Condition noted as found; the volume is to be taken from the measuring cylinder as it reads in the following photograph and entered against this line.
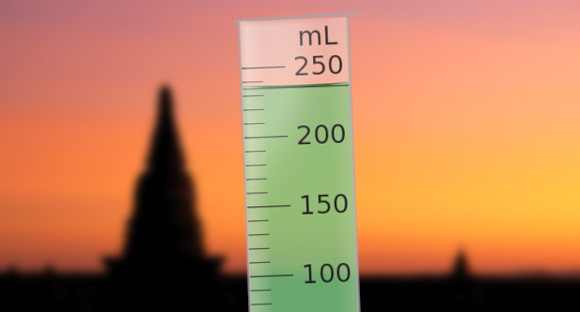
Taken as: 235 mL
